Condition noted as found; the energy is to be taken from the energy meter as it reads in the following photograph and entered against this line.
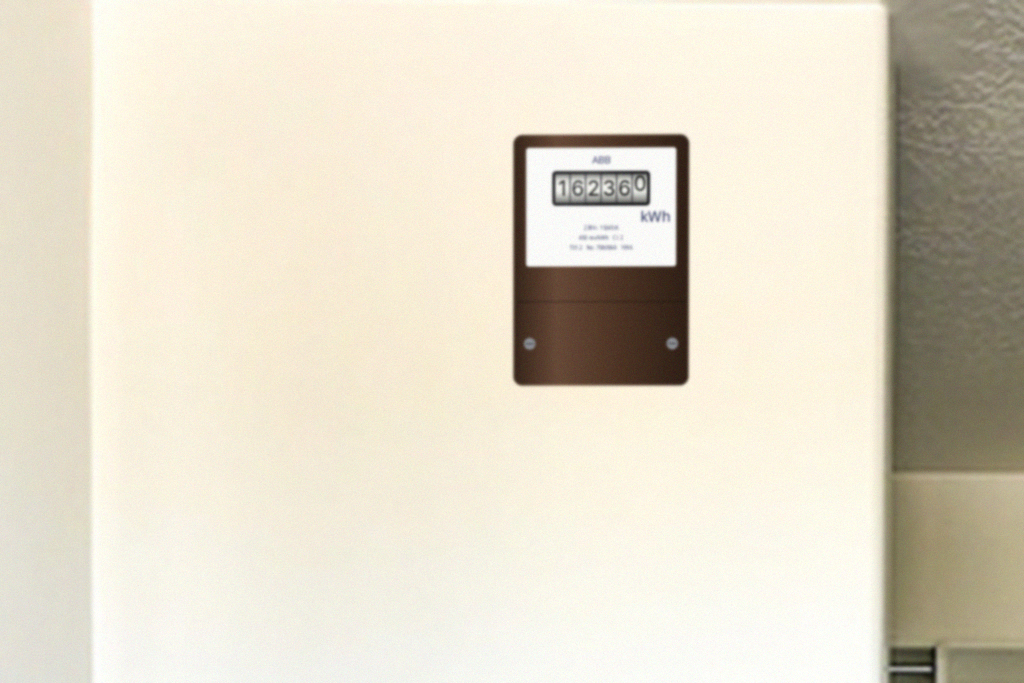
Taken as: 162360 kWh
